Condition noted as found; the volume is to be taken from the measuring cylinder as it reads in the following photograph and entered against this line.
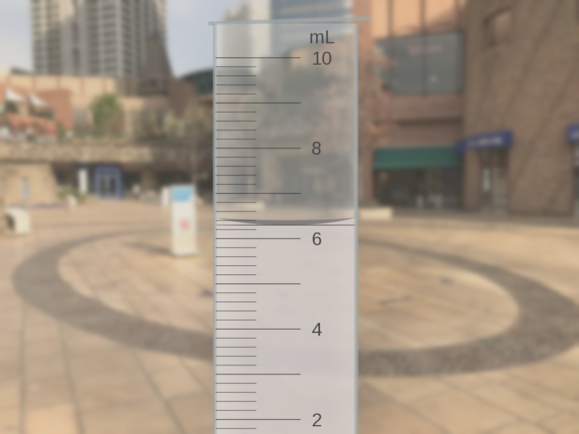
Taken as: 6.3 mL
